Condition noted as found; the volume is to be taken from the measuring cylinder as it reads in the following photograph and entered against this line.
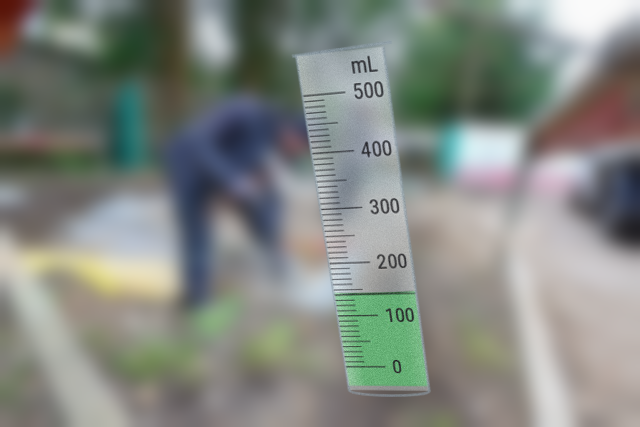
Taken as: 140 mL
